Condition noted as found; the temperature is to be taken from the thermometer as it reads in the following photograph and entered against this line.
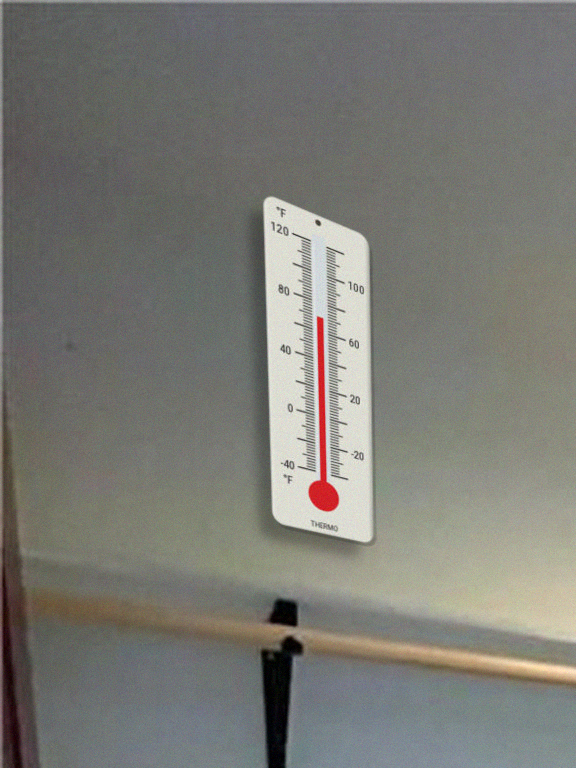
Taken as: 70 °F
